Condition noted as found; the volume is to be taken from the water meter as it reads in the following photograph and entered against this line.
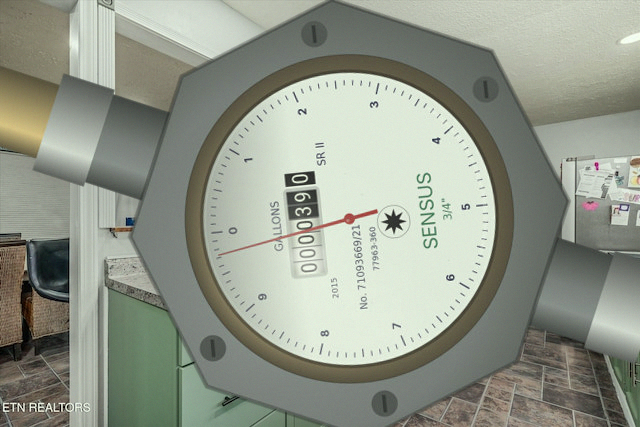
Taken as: 389.7 gal
